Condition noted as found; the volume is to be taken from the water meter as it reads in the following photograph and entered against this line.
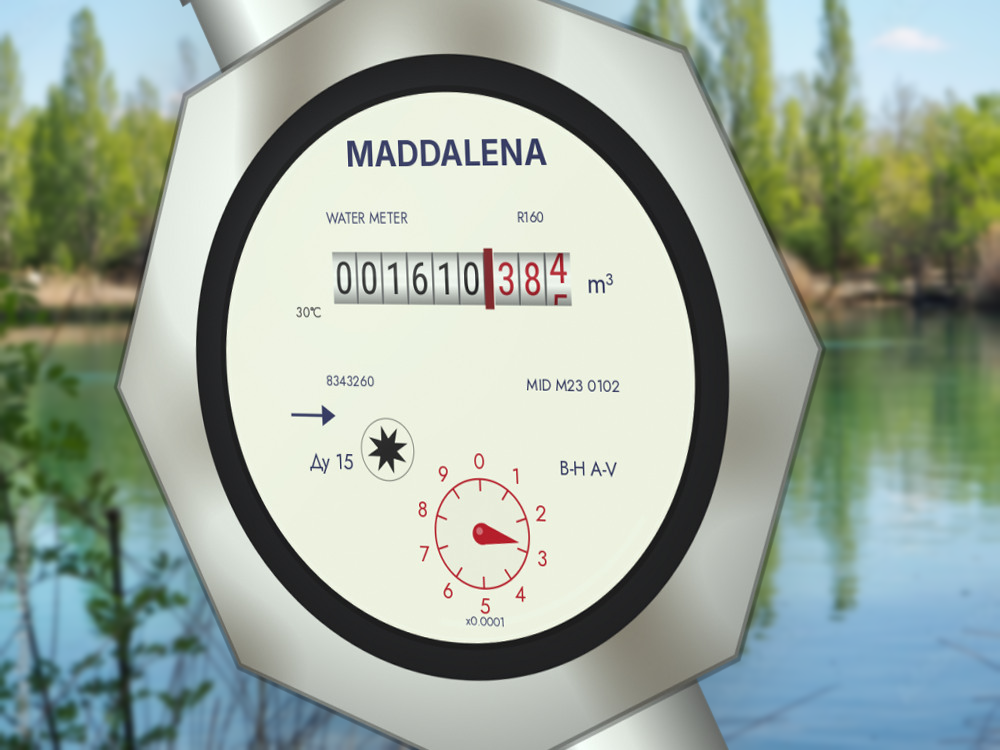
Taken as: 1610.3842 m³
